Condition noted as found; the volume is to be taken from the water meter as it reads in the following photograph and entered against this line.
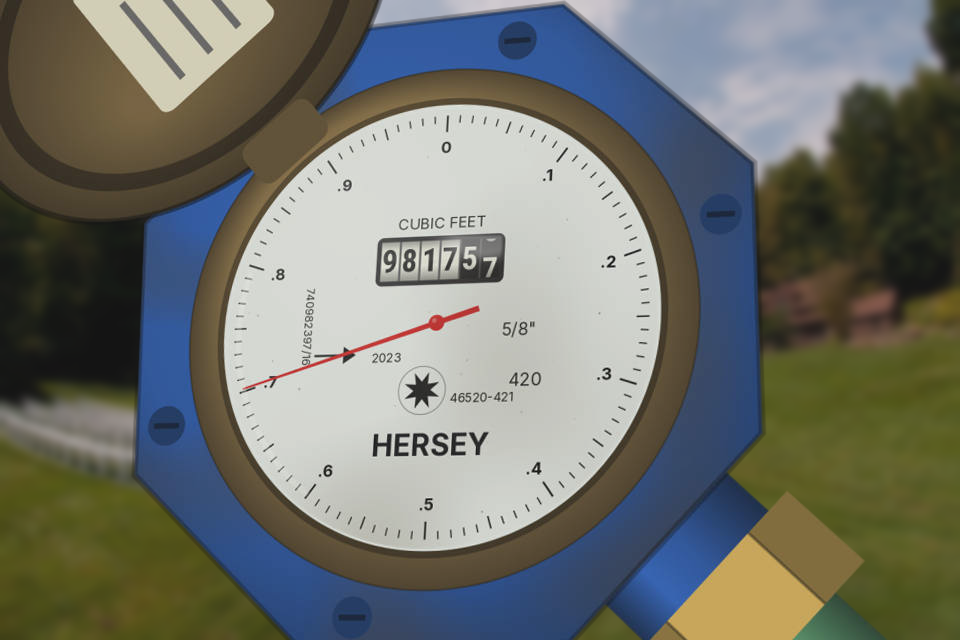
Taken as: 981756.70 ft³
